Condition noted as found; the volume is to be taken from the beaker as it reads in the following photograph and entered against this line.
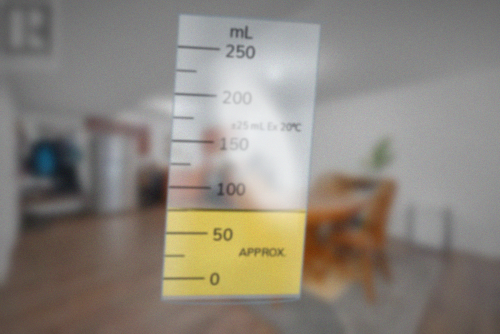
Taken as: 75 mL
